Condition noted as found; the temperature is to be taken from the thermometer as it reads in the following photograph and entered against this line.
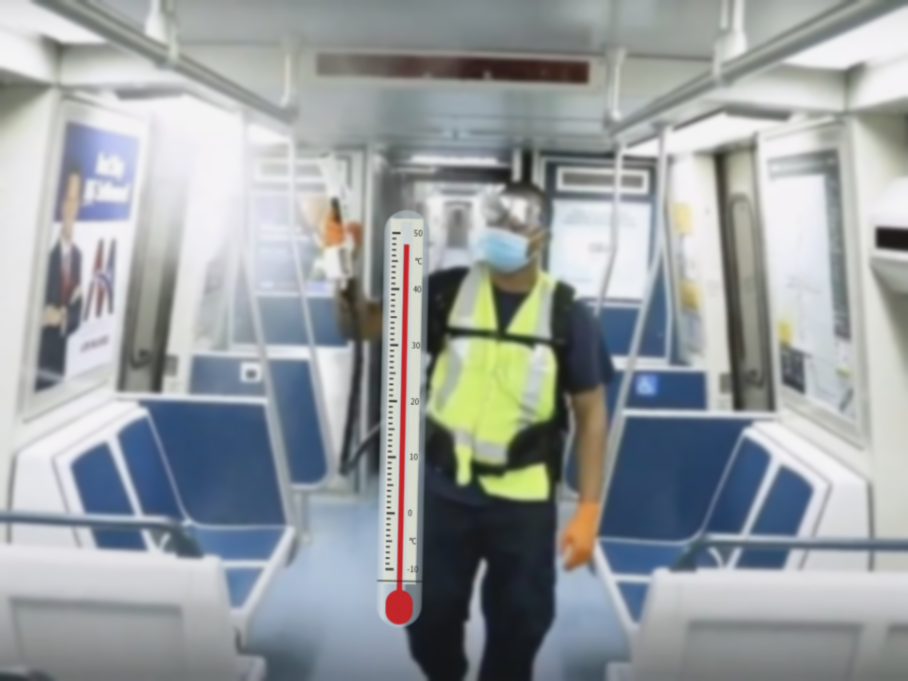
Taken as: 48 °C
